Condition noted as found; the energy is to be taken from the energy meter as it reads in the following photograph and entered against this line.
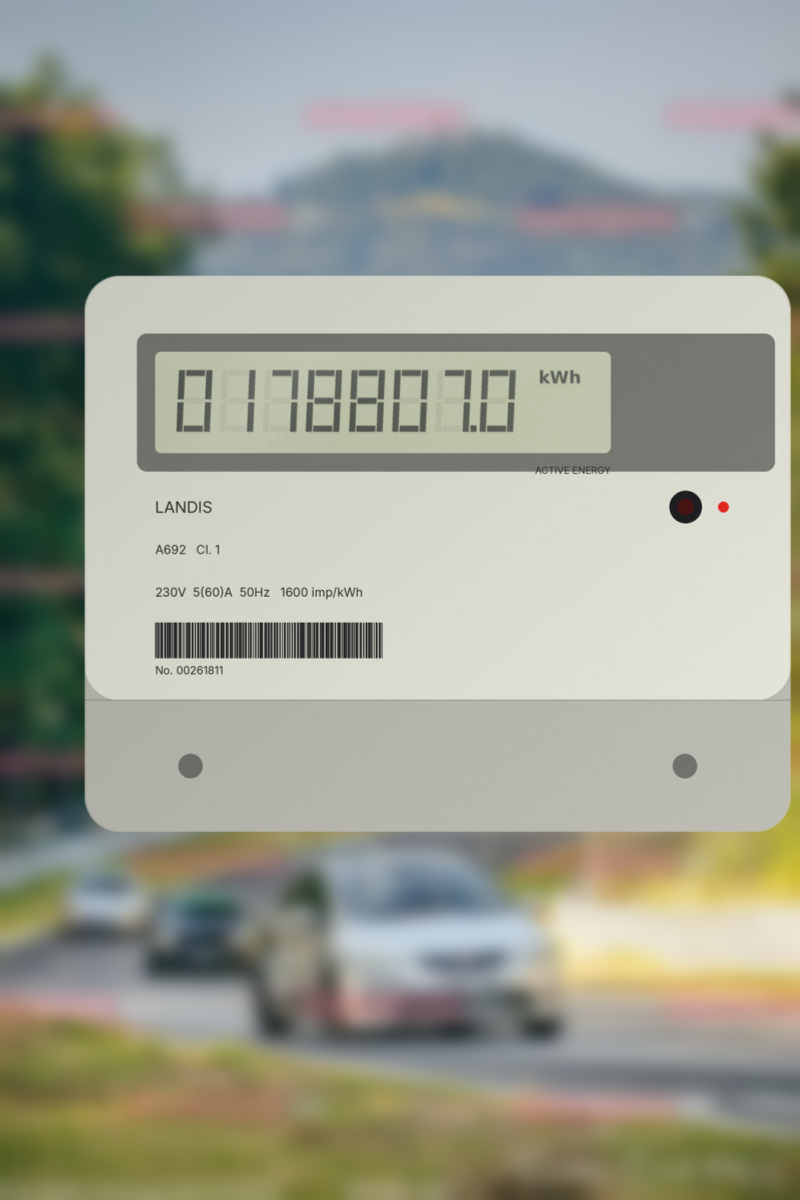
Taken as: 178807.0 kWh
